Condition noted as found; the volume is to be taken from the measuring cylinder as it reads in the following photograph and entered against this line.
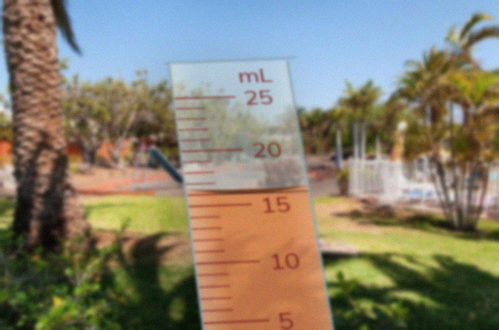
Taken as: 16 mL
